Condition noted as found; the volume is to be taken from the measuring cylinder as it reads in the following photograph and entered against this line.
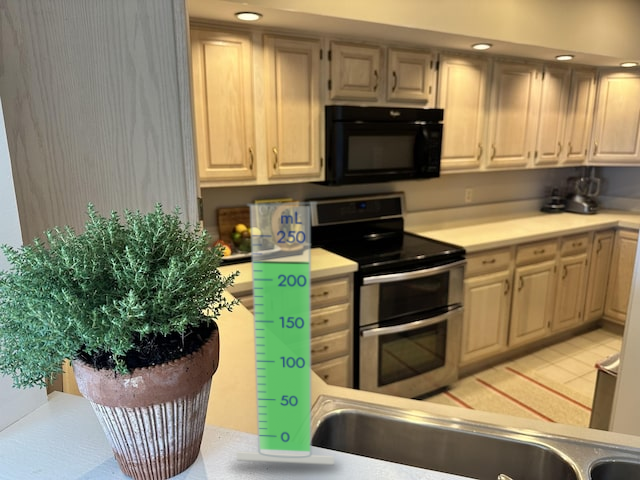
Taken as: 220 mL
